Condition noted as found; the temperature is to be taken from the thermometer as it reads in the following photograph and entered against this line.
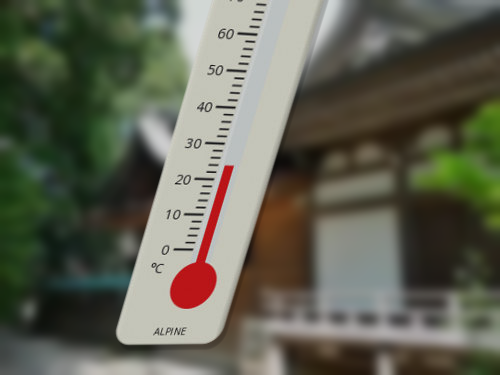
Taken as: 24 °C
